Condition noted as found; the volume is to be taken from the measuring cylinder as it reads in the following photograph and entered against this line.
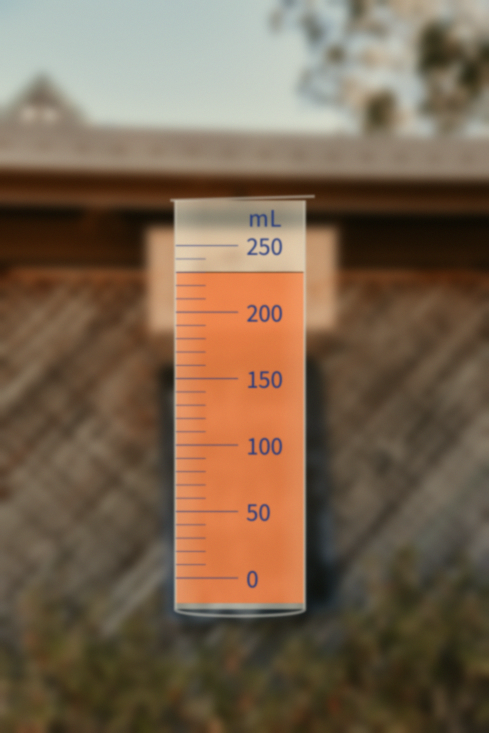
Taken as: 230 mL
